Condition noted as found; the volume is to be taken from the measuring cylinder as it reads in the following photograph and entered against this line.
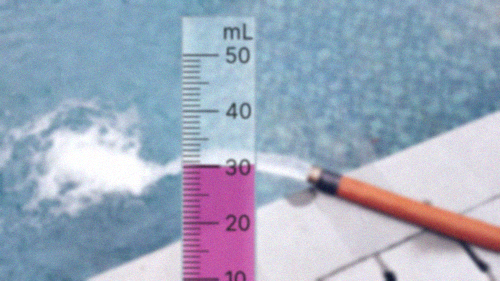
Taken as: 30 mL
